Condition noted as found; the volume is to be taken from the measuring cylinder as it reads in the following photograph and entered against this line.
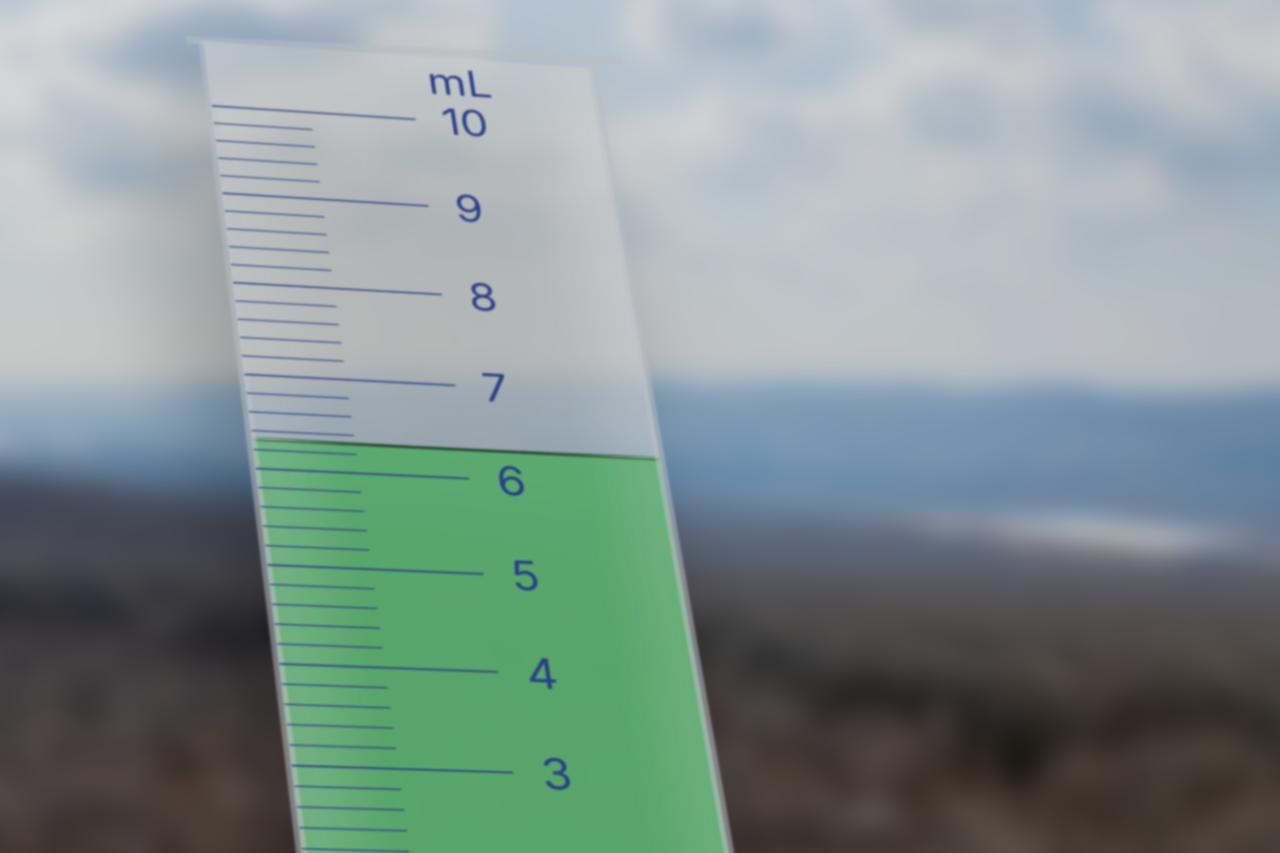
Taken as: 6.3 mL
